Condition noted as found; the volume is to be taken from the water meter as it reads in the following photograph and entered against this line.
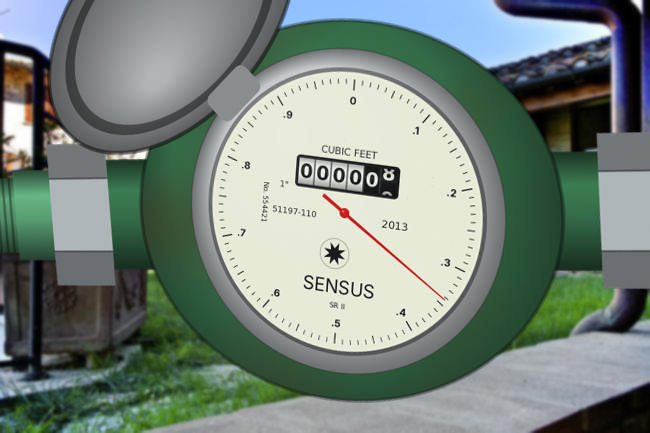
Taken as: 8.34 ft³
